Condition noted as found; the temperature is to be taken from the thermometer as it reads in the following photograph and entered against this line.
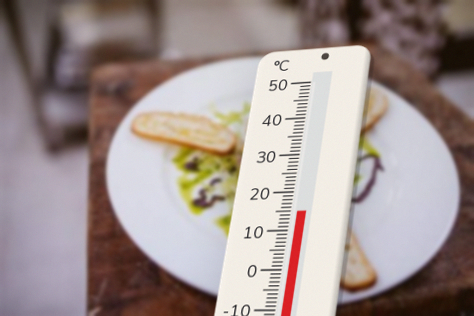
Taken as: 15 °C
